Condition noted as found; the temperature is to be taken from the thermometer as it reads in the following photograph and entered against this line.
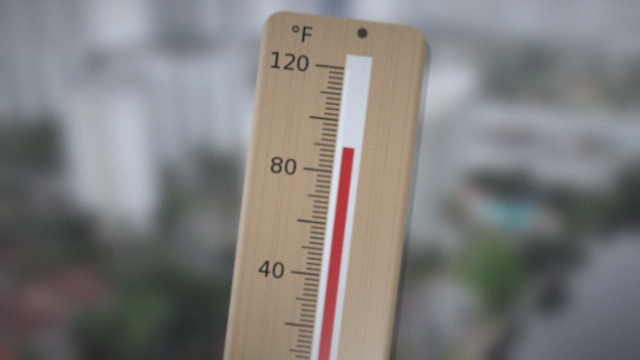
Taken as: 90 °F
